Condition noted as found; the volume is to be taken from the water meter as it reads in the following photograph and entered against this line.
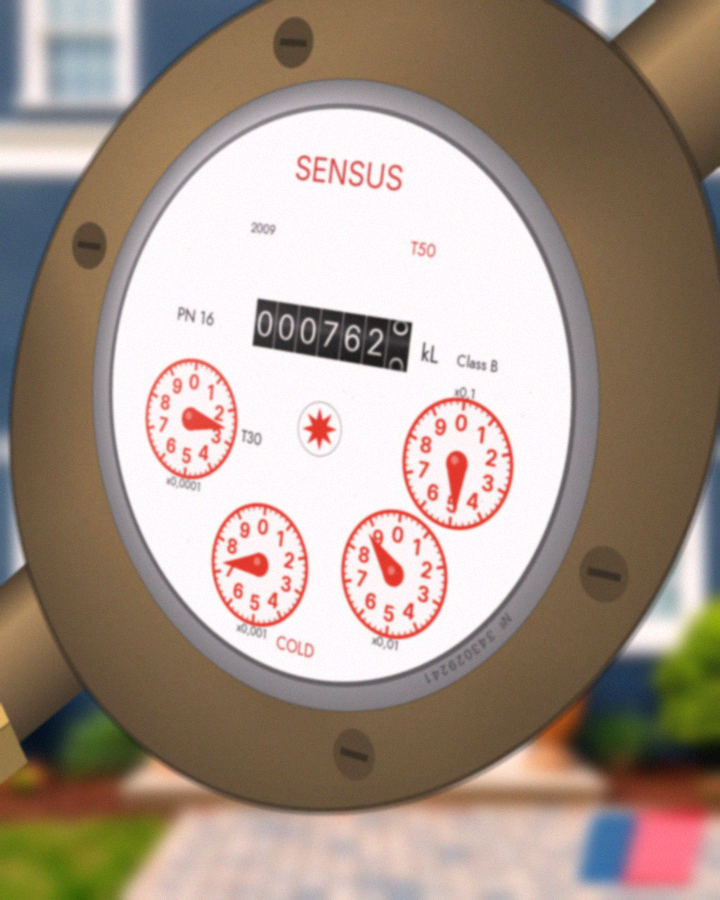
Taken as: 7628.4872 kL
